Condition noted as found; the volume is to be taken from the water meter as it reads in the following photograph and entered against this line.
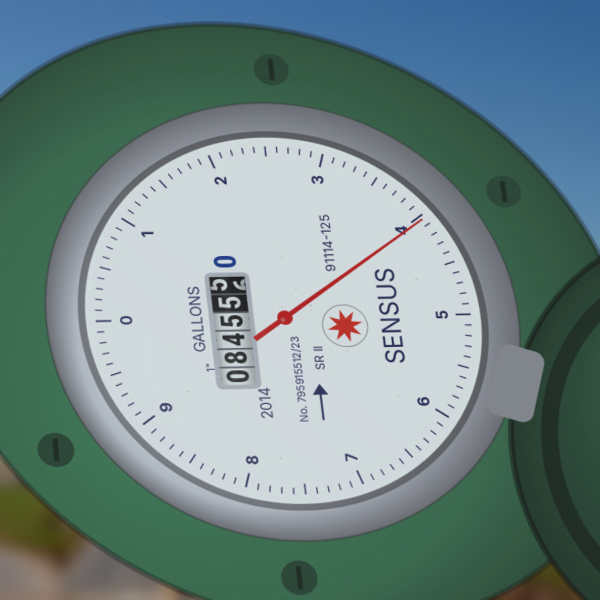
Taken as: 845554.0 gal
